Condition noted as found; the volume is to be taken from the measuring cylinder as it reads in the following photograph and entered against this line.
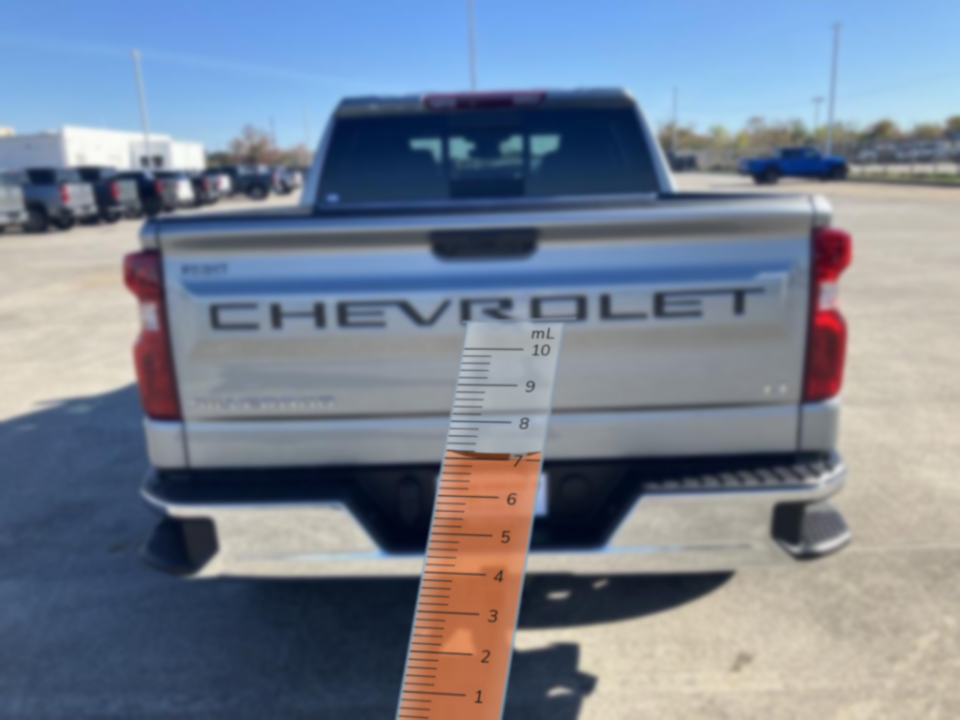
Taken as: 7 mL
